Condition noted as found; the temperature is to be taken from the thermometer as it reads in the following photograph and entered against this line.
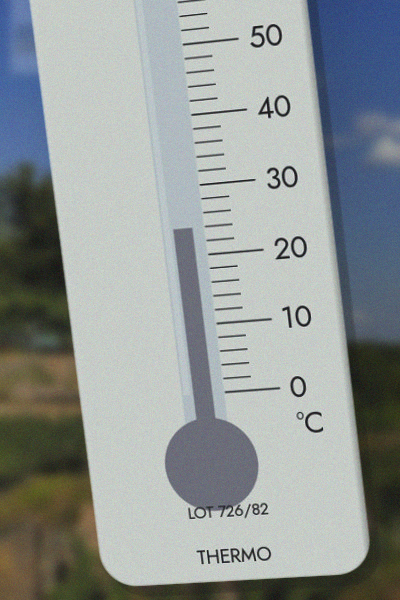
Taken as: 24 °C
